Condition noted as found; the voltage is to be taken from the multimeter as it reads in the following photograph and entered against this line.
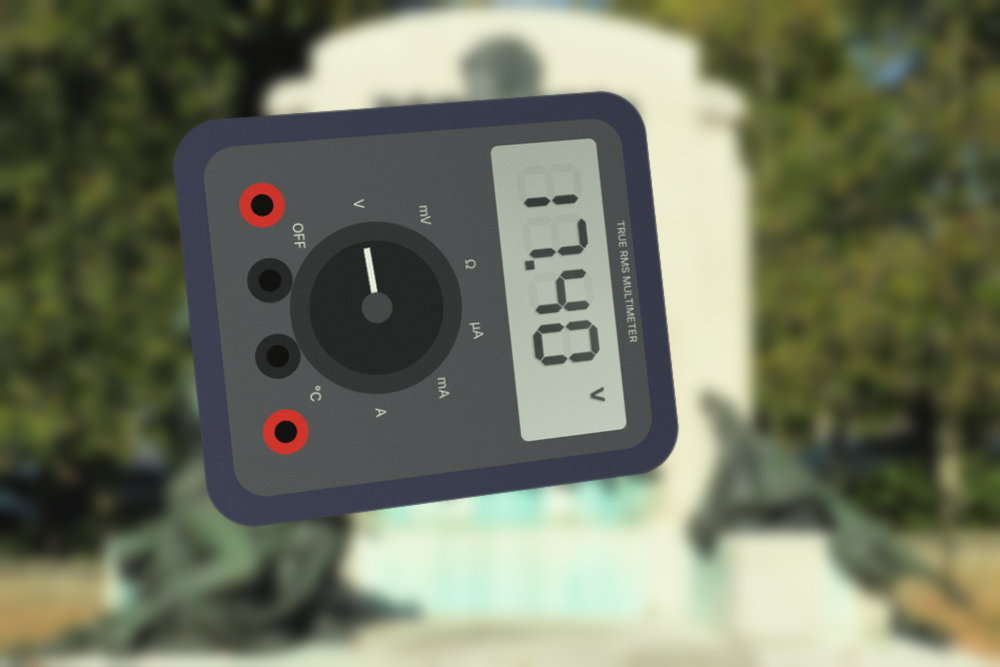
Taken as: 17.40 V
